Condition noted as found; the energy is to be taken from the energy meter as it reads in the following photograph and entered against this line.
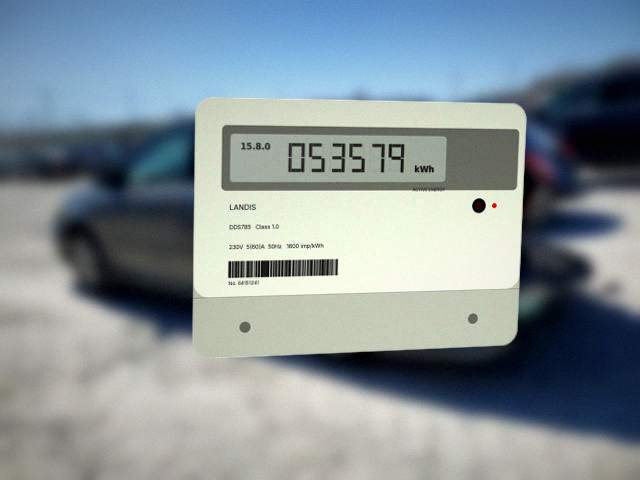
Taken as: 53579 kWh
